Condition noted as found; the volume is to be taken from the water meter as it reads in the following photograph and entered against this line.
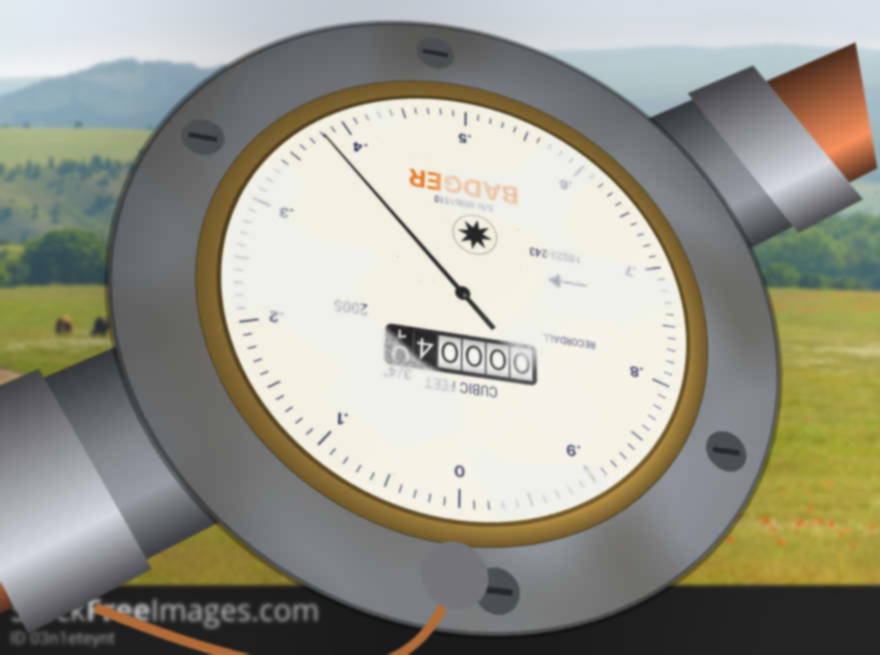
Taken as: 40.38 ft³
